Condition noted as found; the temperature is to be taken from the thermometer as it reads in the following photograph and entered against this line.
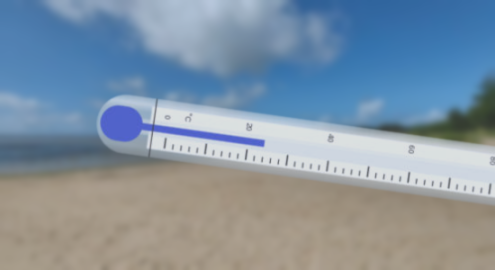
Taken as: 24 °C
